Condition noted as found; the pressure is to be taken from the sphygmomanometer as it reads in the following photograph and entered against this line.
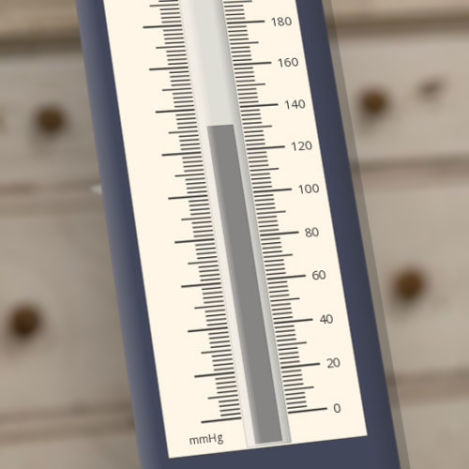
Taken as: 132 mmHg
